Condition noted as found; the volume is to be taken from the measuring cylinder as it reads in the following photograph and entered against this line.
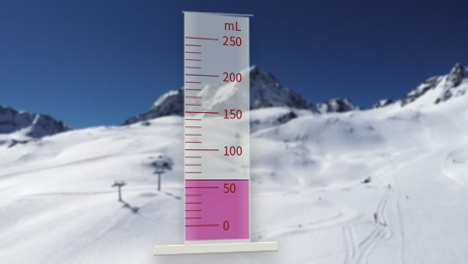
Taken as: 60 mL
